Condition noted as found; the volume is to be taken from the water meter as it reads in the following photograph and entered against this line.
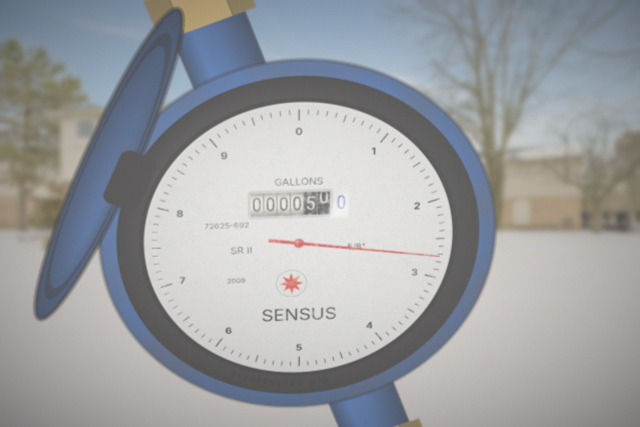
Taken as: 502.7 gal
